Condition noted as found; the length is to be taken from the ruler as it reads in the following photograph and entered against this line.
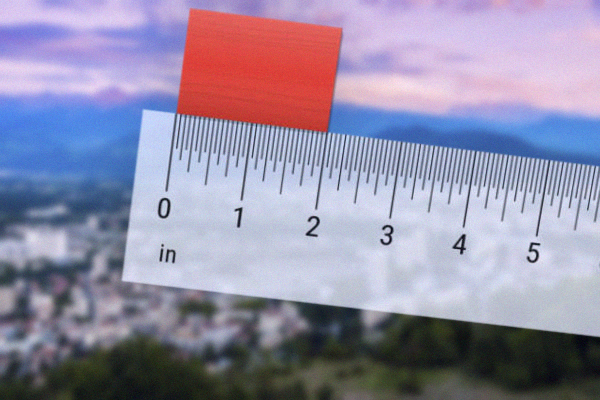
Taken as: 2 in
